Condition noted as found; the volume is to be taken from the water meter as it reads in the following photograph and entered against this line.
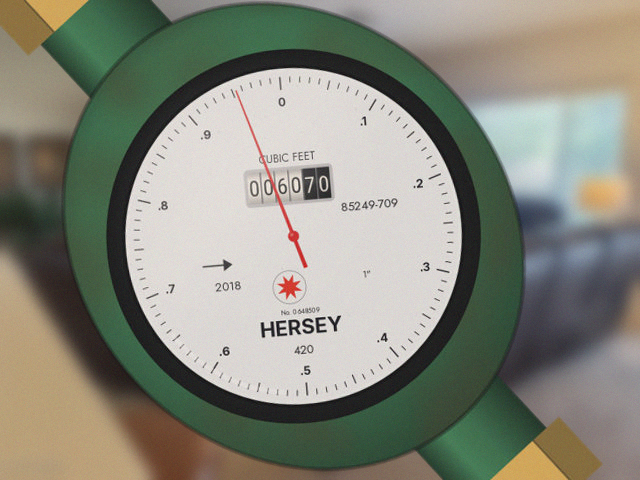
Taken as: 6069.95 ft³
